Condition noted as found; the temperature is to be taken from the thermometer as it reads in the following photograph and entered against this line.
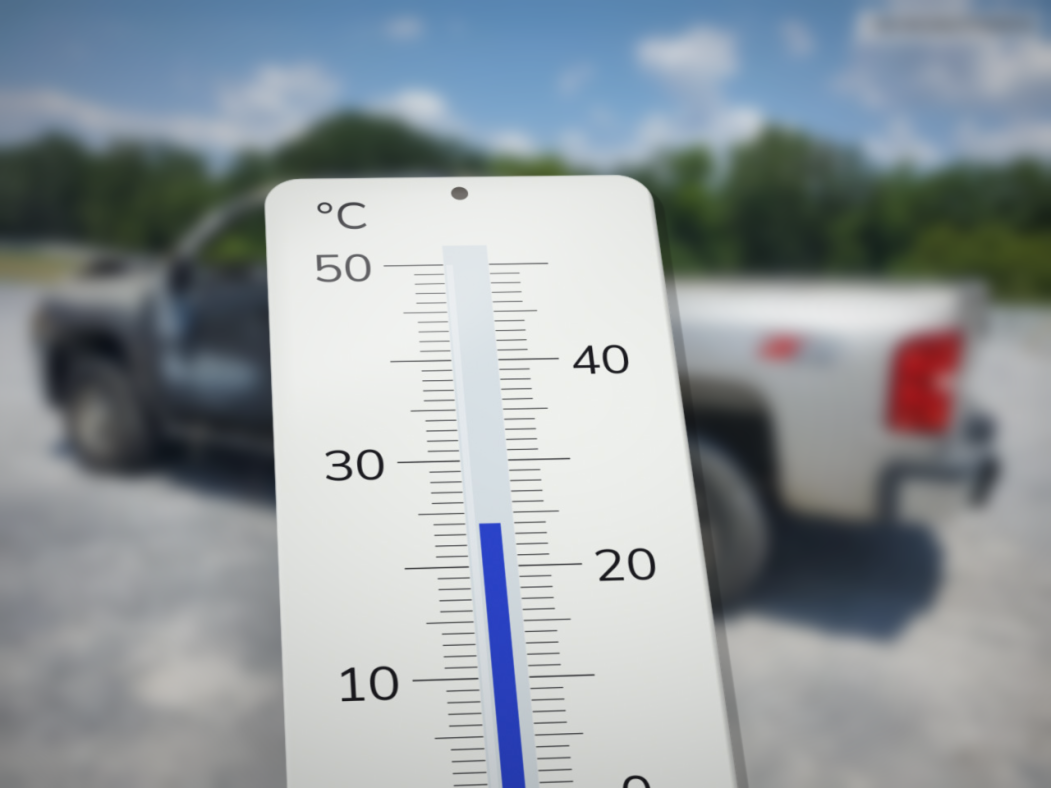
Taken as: 24 °C
